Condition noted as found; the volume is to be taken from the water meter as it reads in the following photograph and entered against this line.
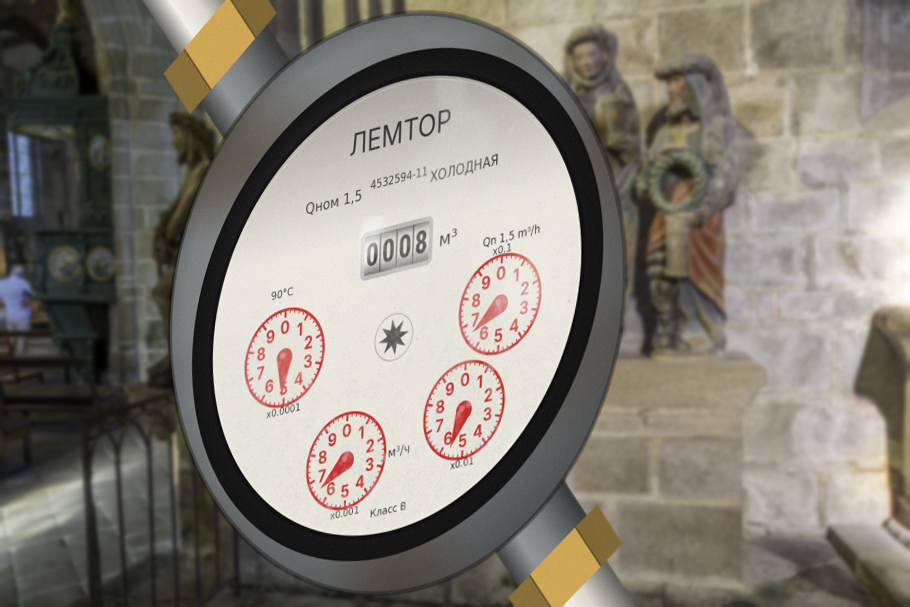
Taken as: 8.6565 m³
